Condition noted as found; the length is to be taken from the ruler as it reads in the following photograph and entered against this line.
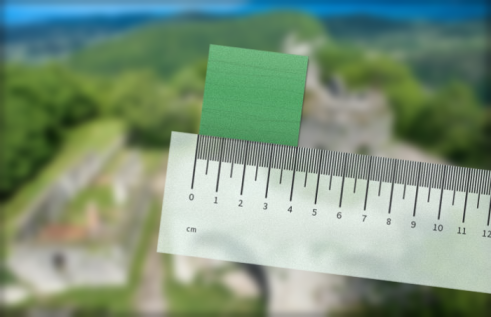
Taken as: 4 cm
